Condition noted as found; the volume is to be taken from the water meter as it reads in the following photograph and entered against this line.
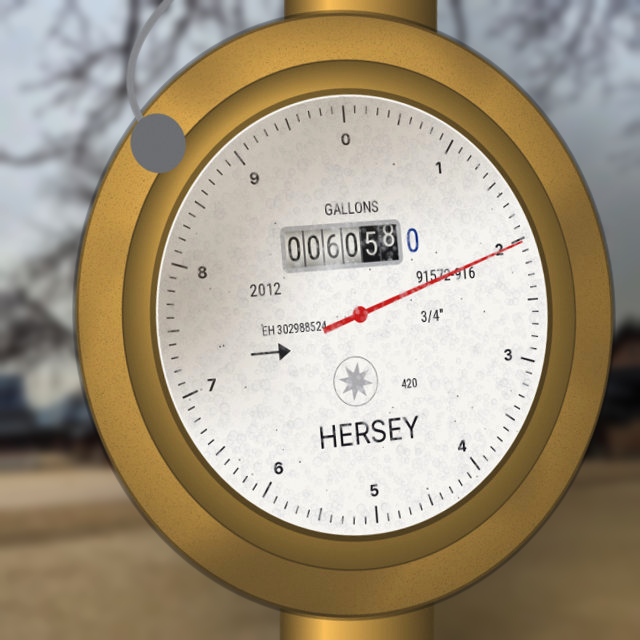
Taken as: 60582.0 gal
